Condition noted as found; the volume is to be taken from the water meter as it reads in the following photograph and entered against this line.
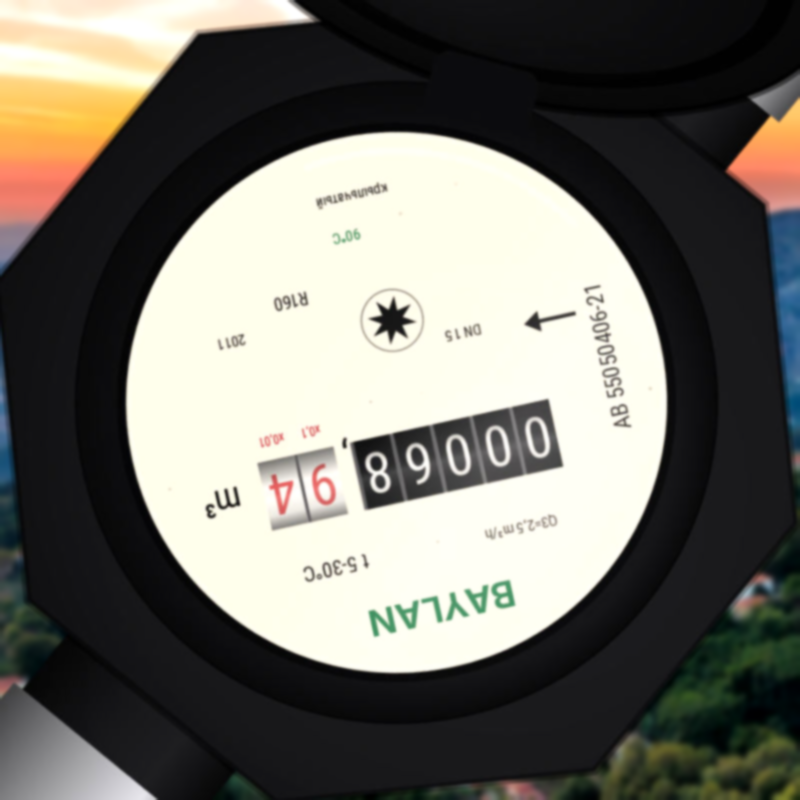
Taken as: 68.94 m³
